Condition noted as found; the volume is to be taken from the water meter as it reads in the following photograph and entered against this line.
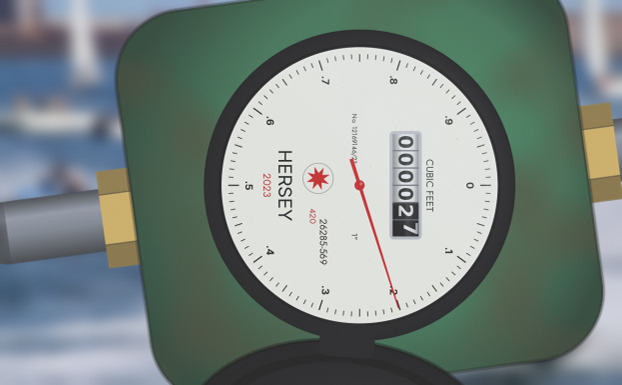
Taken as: 27.20 ft³
